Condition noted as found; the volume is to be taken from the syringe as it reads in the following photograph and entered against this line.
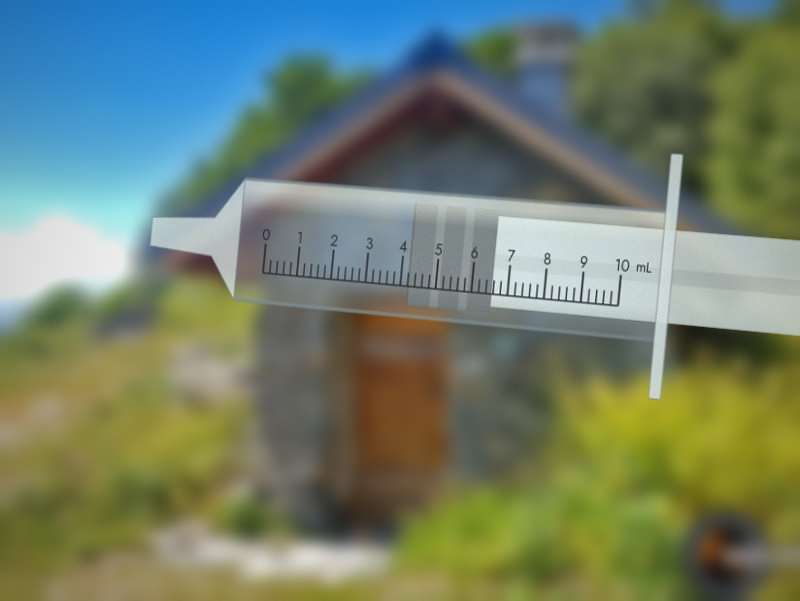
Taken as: 4.2 mL
